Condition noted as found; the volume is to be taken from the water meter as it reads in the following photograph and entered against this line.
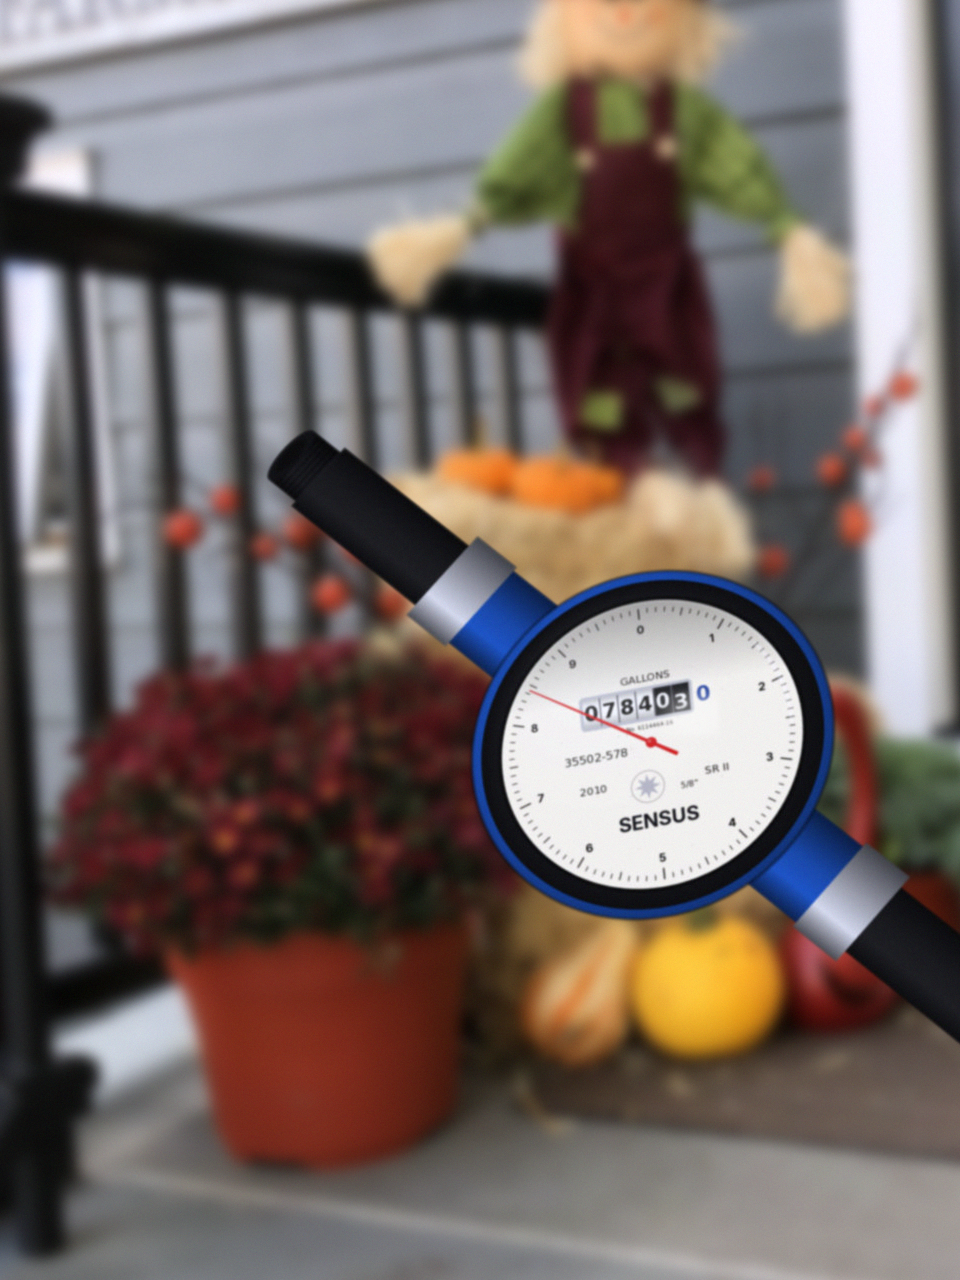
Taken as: 784028.4 gal
